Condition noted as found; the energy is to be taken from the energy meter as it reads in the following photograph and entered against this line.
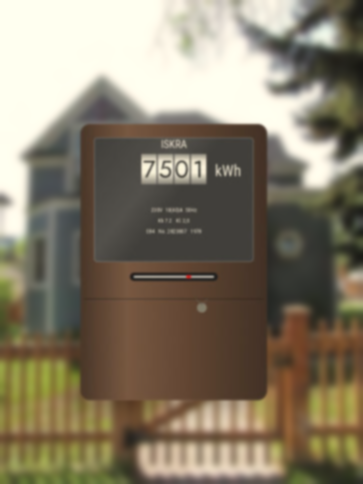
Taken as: 7501 kWh
